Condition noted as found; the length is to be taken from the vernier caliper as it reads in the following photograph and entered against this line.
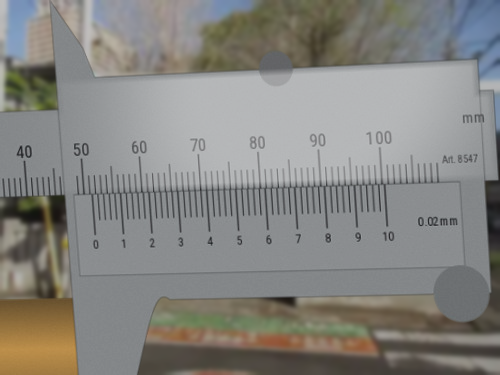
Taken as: 51.4 mm
